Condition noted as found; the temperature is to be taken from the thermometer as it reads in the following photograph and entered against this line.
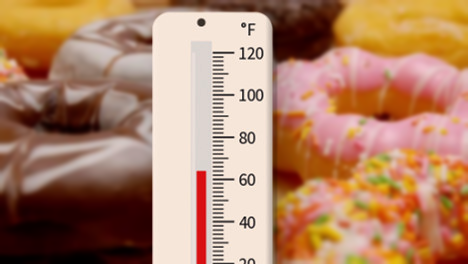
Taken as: 64 °F
